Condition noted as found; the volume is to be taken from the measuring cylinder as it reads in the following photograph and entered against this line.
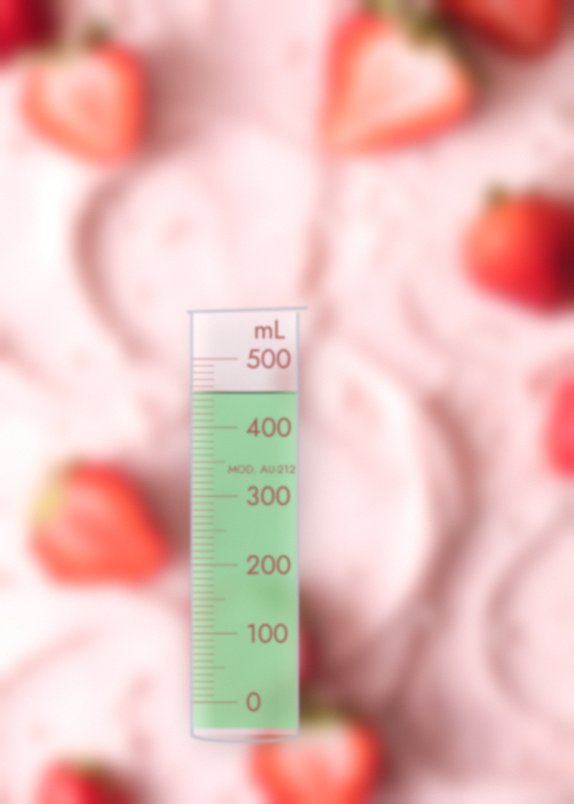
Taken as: 450 mL
